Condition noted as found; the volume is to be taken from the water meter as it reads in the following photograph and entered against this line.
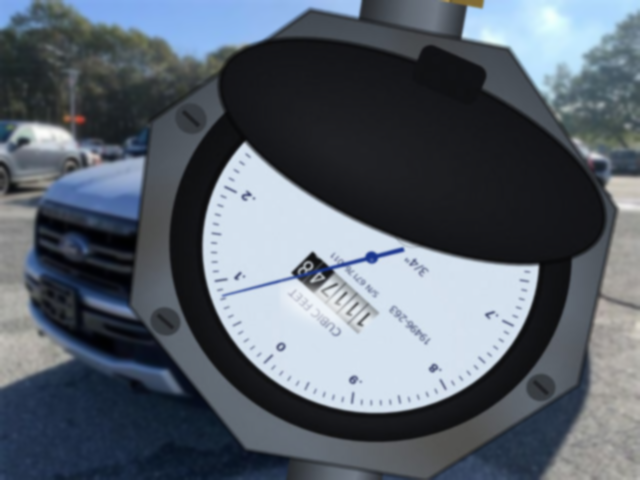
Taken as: 111748.08 ft³
